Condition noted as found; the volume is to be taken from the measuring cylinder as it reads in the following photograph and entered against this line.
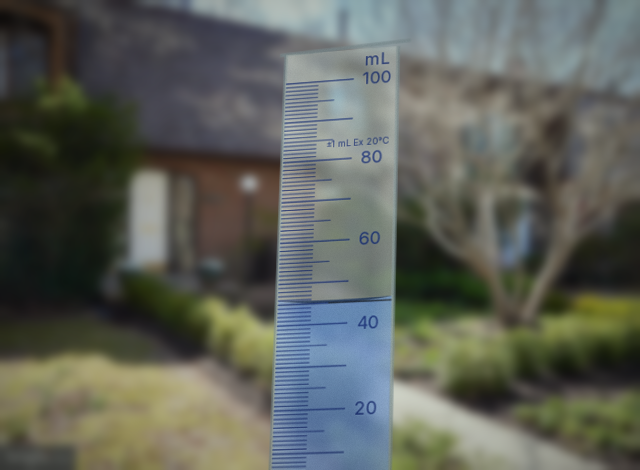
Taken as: 45 mL
